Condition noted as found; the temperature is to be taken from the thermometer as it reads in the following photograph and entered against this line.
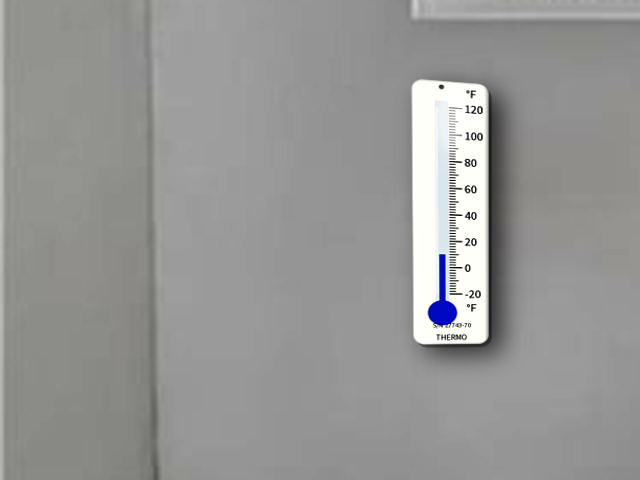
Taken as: 10 °F
